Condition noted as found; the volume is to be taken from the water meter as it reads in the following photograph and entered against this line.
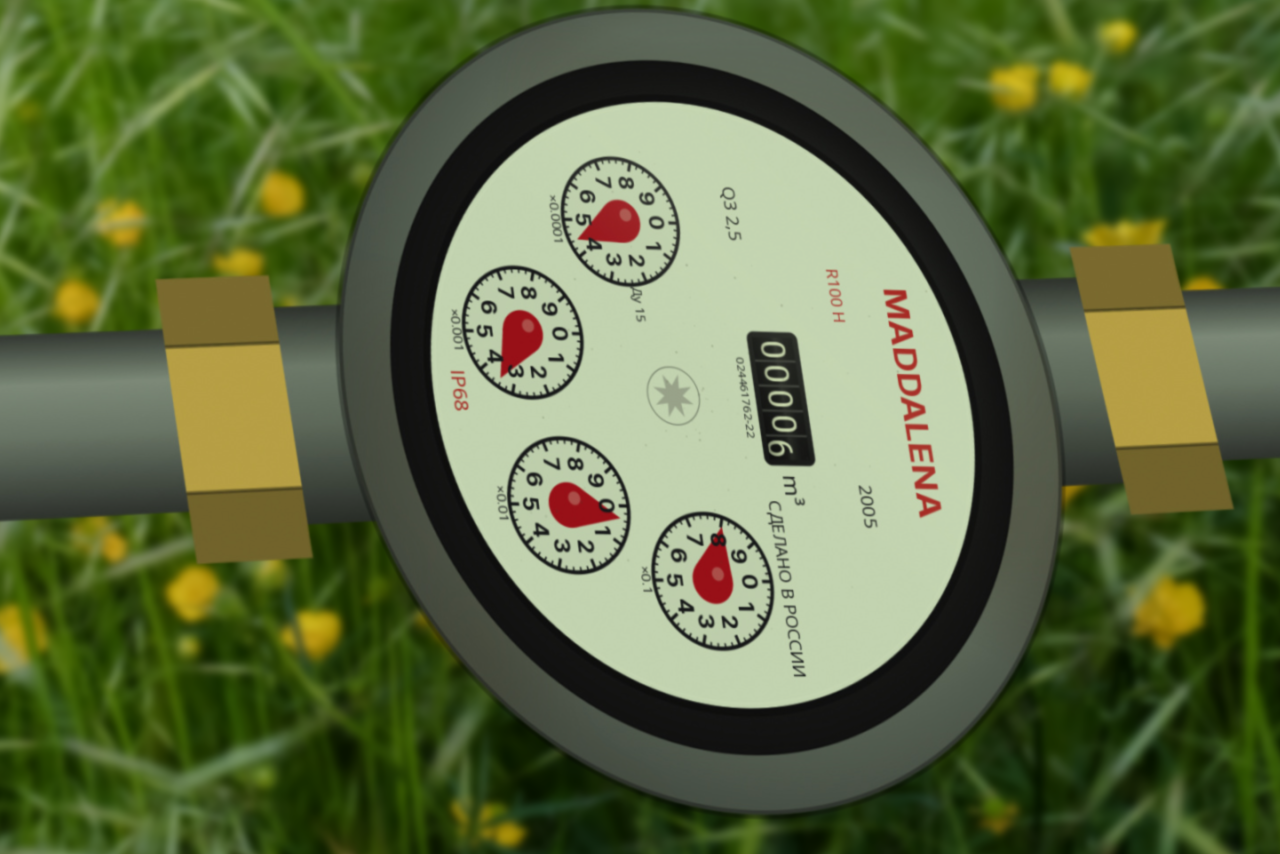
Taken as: 5.8034 m³
